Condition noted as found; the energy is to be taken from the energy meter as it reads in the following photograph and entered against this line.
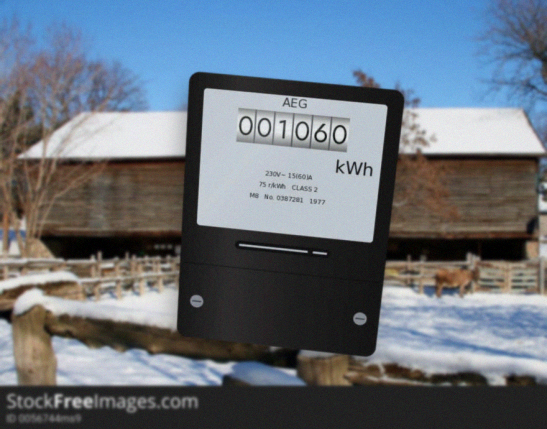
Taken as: 1060 kWh
